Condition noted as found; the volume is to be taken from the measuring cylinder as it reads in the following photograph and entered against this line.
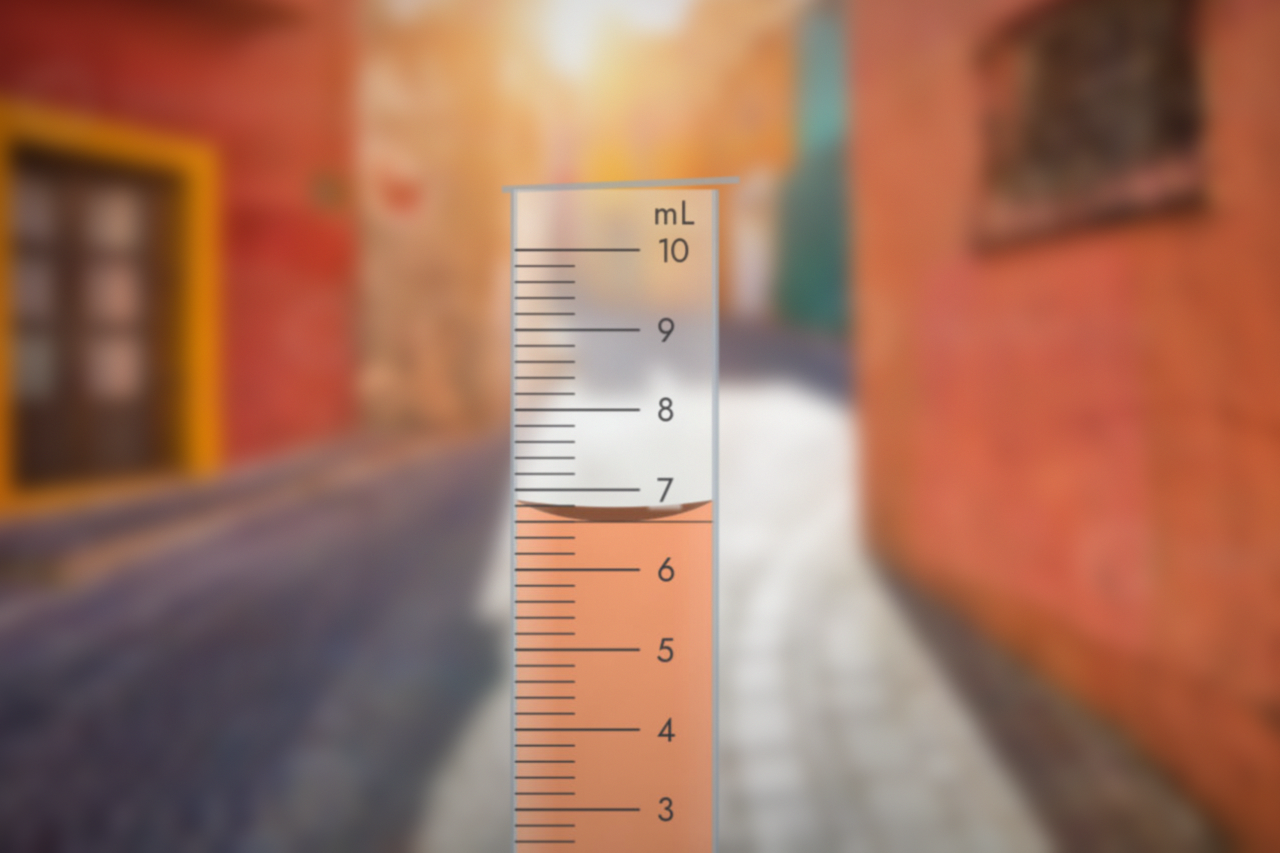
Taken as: 6.6 mL
